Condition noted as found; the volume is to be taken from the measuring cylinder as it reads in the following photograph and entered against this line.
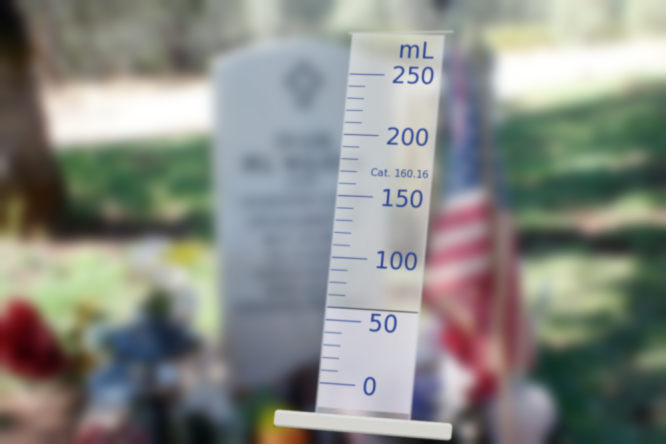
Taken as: 60 mL
